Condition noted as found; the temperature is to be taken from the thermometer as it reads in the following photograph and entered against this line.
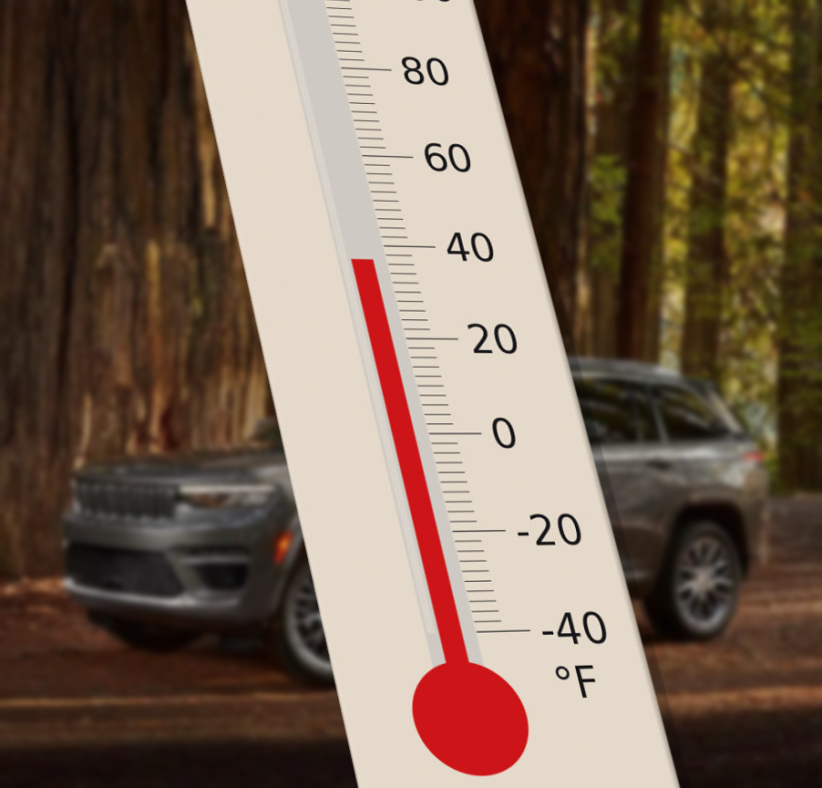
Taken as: 37 °F
